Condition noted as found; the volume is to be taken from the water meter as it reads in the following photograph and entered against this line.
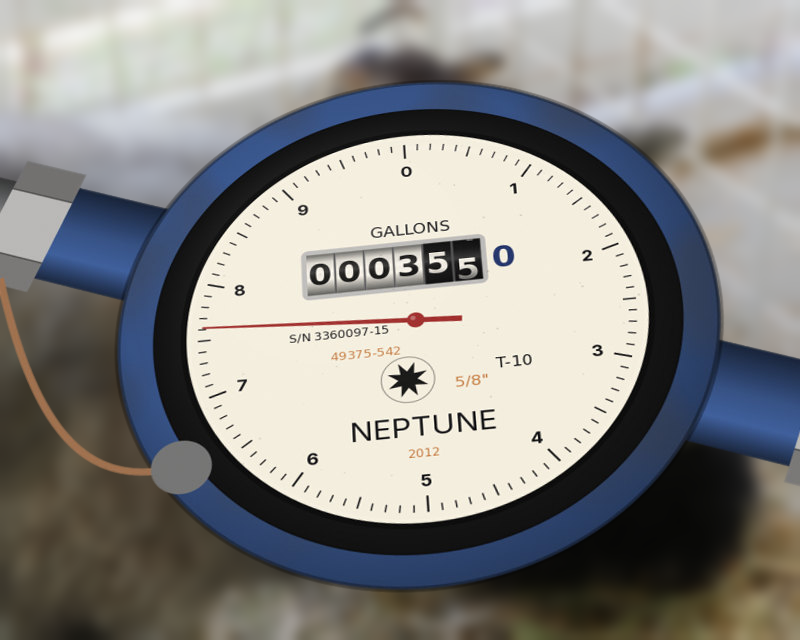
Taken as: 3547.6 gal
